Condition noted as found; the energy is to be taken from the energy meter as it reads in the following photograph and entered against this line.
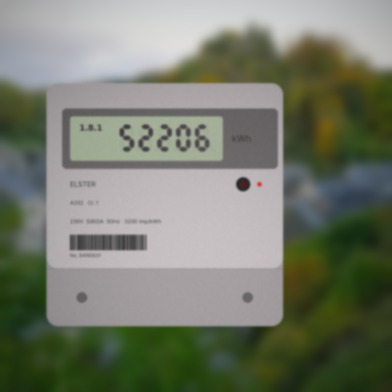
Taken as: 52206 kWh
